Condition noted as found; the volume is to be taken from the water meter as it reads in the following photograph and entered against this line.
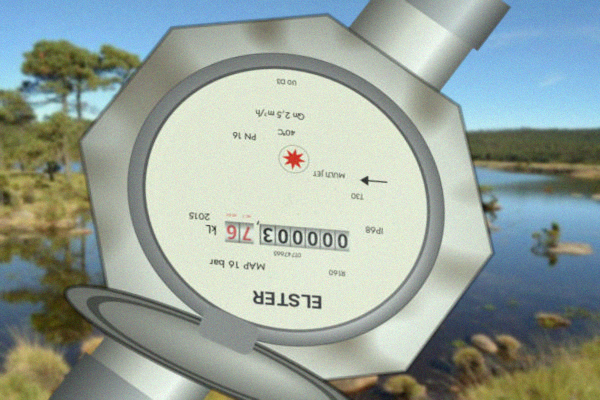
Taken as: 3.76 kL
